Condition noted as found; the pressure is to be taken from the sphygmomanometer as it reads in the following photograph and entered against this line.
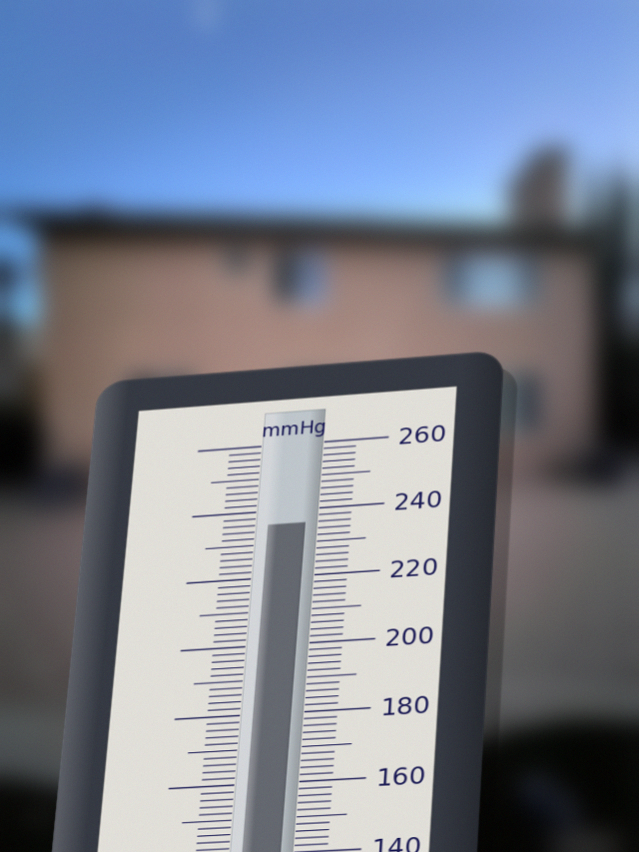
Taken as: 236 mmHg
